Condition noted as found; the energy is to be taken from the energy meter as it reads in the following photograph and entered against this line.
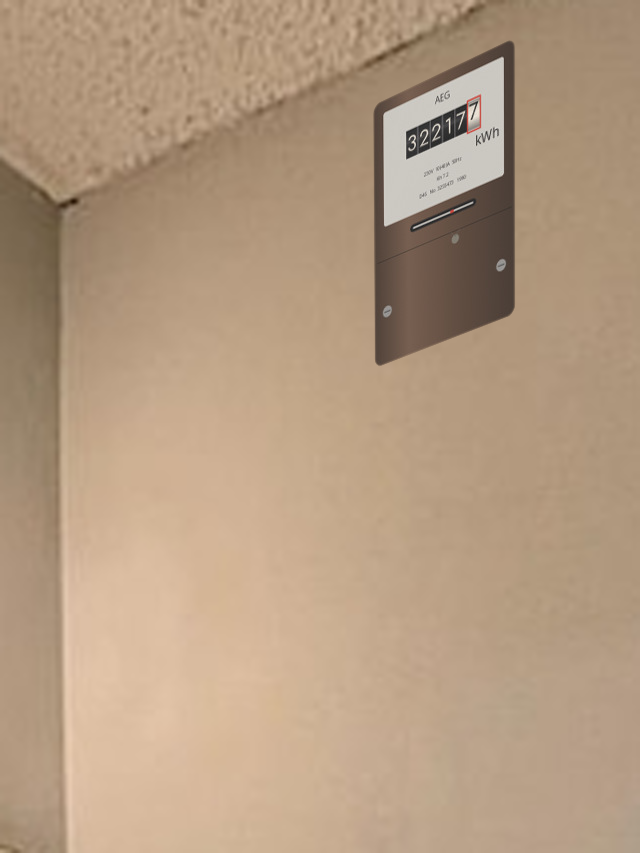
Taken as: 32217.7 kWh
